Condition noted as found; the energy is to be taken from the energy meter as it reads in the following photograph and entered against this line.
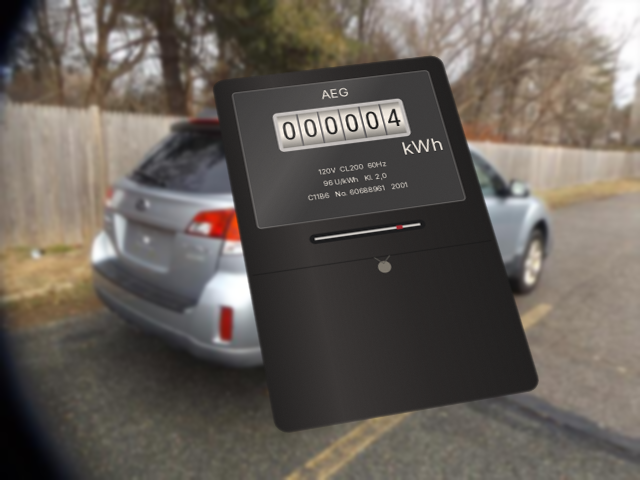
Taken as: 4 kWh
